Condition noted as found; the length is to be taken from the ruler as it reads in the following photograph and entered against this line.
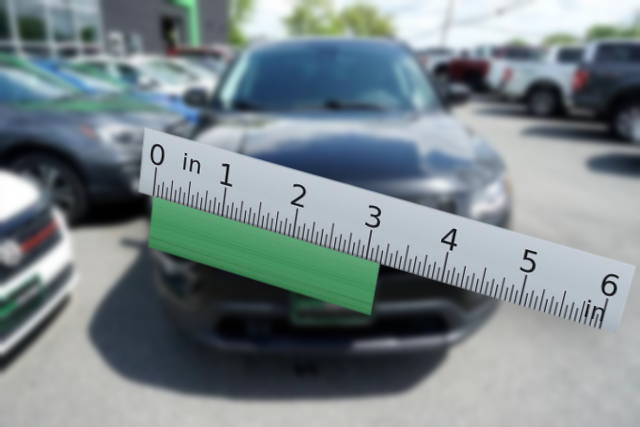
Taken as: 3.1875 in
